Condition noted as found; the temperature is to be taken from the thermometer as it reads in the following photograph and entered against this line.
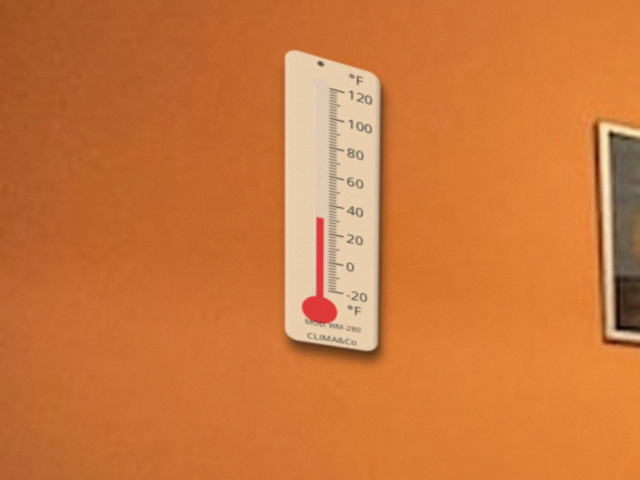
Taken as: 30 °F
